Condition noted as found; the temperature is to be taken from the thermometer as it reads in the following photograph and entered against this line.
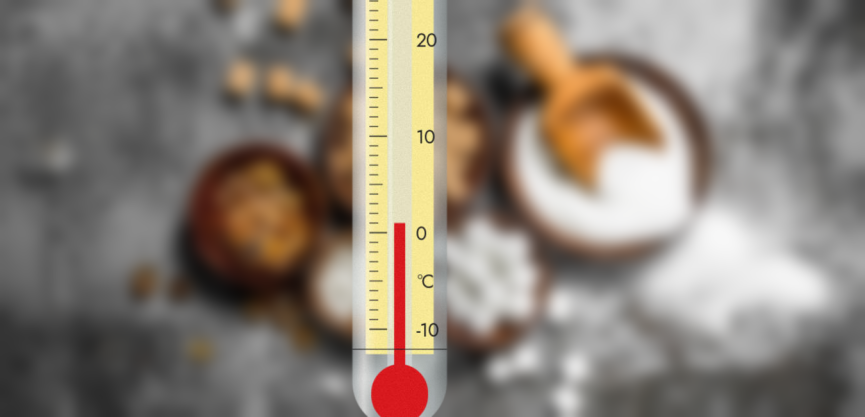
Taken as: 1 °C
